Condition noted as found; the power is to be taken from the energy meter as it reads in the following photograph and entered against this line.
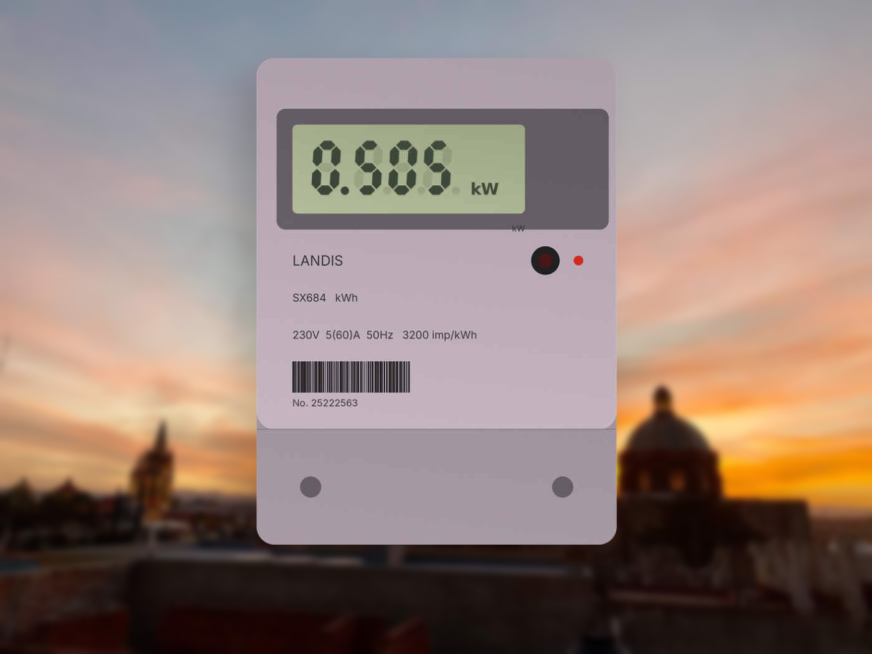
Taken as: 0.505 kW
